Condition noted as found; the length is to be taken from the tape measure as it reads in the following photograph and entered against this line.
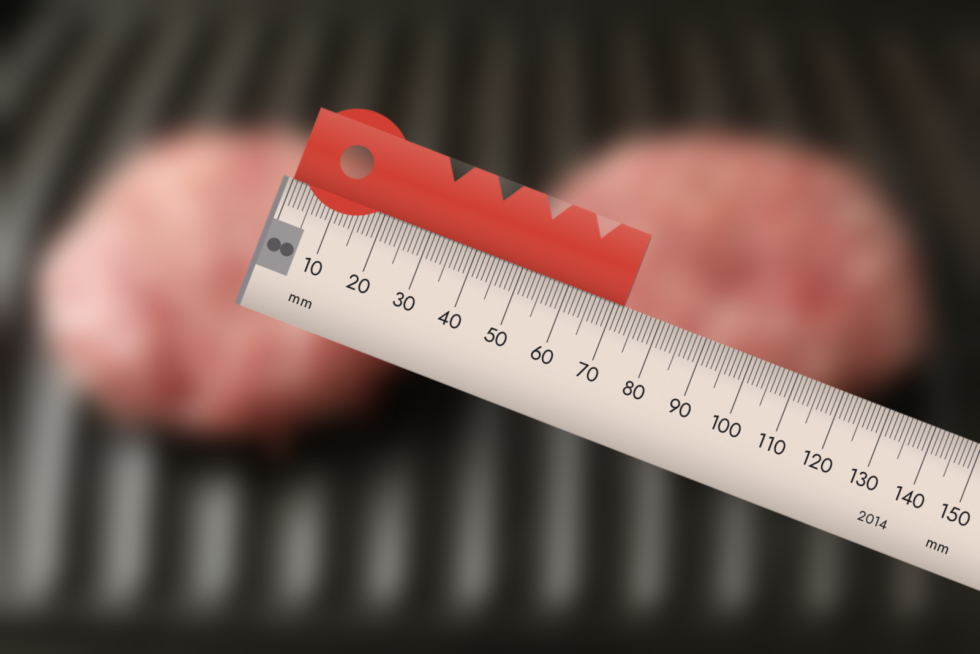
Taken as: 72 mm
